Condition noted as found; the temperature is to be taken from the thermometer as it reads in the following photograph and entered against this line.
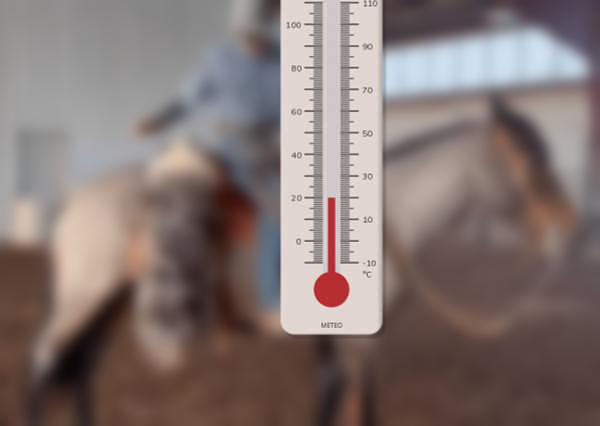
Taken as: 20 °C
